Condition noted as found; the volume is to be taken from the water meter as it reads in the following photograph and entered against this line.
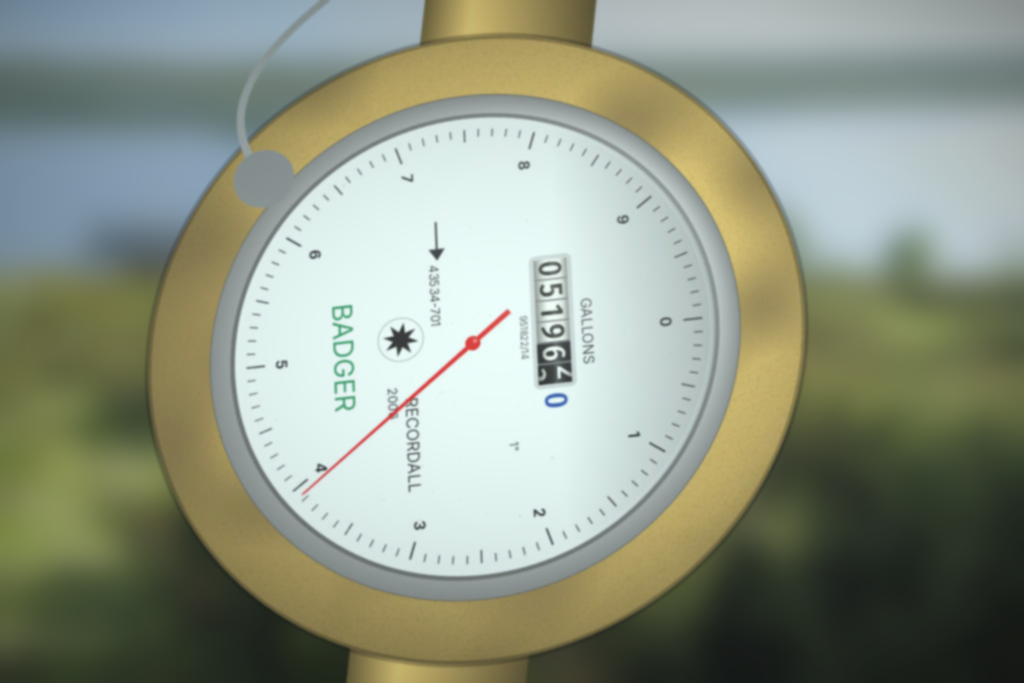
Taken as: 519623.9 gal
